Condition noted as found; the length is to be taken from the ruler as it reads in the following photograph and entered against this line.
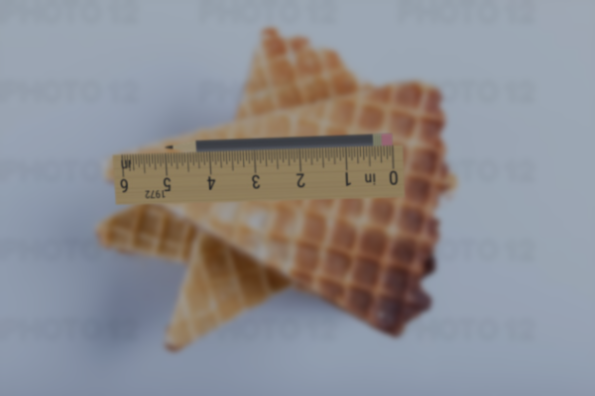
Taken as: 5 in
